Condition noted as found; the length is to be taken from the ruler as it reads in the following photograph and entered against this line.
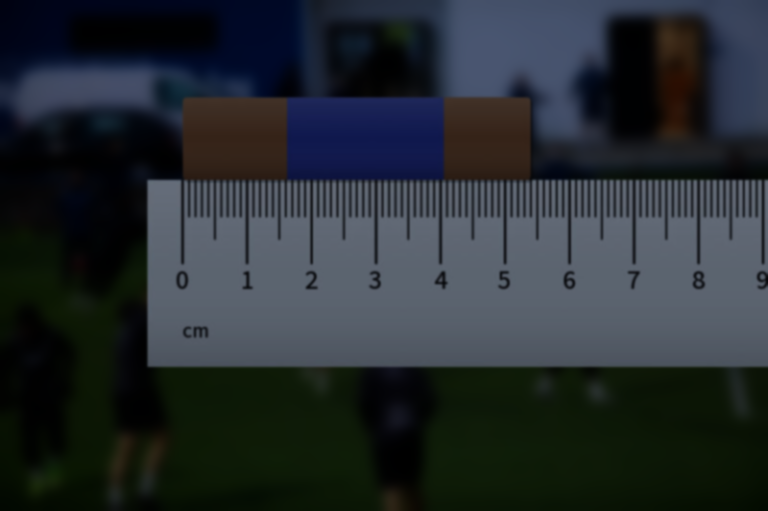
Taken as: 5.4 cm
